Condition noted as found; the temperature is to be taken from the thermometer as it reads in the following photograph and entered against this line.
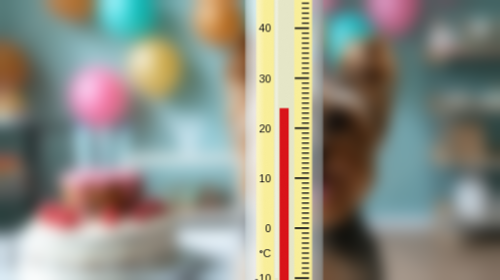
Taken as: 24 °C
